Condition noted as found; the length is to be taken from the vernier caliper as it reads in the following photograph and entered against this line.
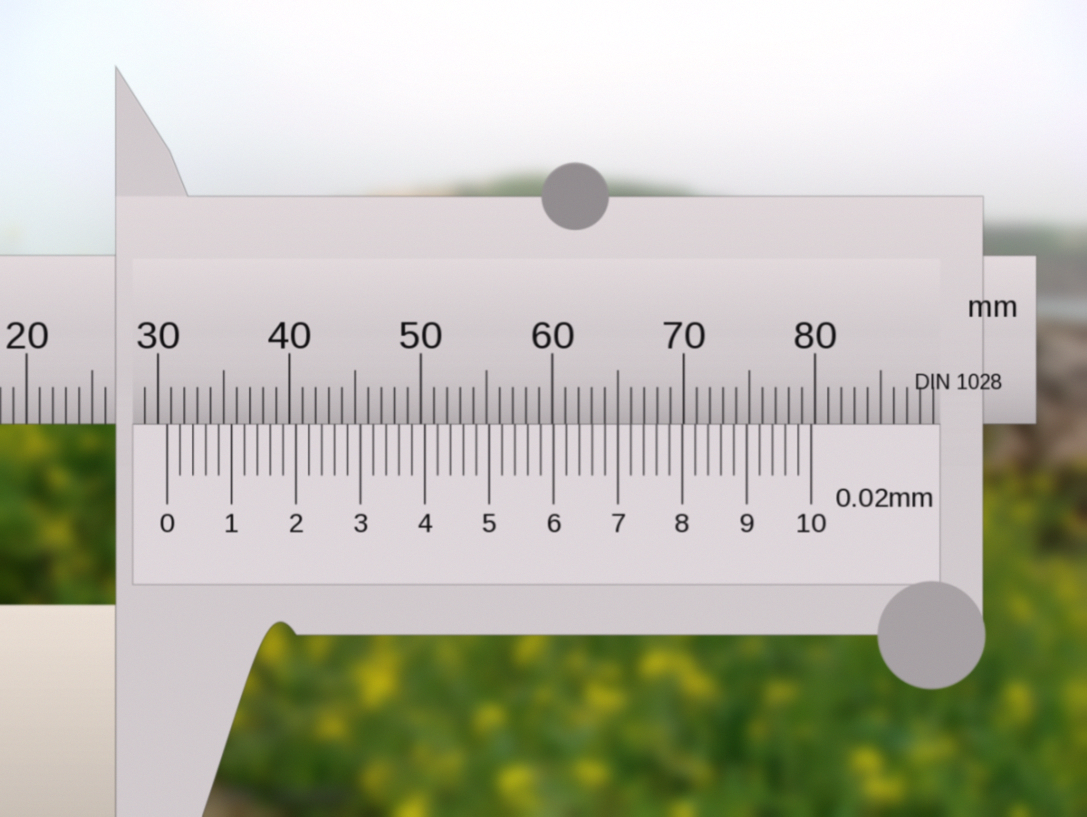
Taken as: 30.7 mm
